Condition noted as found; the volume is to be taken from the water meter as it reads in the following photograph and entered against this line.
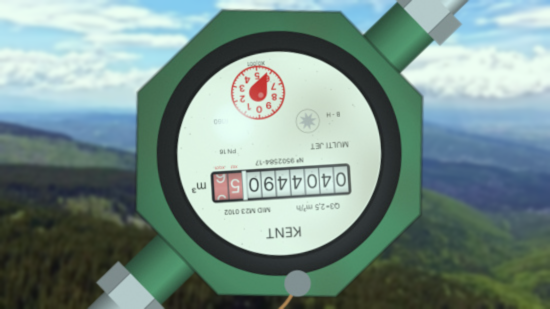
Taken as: 404490.555 m³
